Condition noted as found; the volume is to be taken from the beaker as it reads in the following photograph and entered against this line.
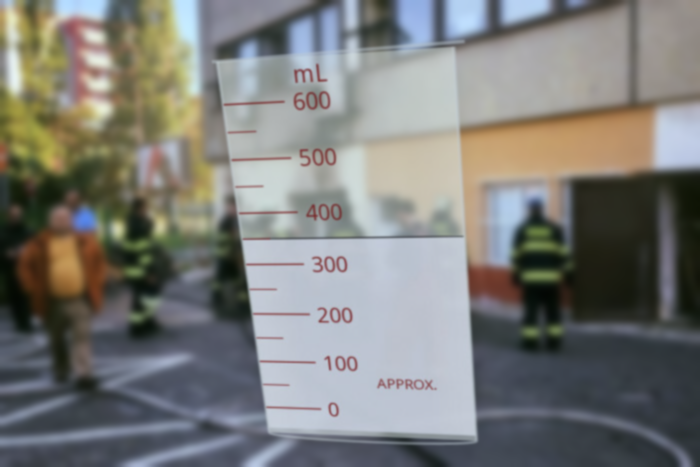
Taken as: 350 mL
